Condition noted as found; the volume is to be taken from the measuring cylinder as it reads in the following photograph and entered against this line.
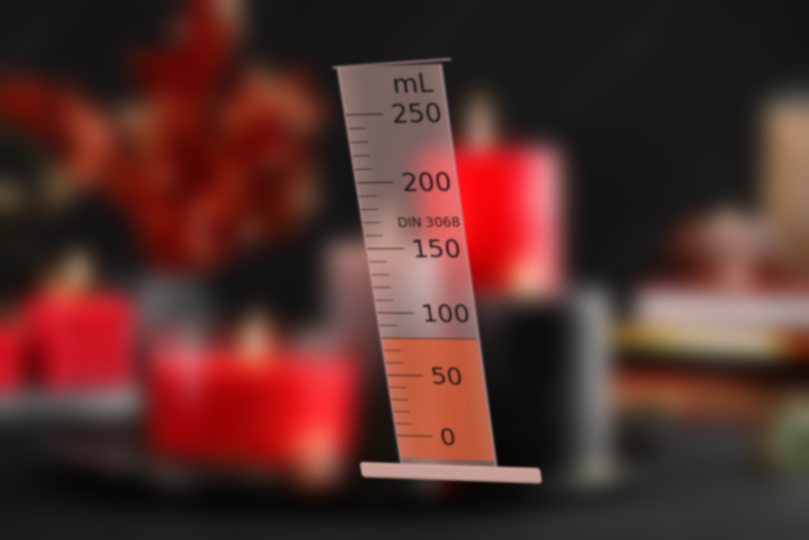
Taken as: 80 mL
